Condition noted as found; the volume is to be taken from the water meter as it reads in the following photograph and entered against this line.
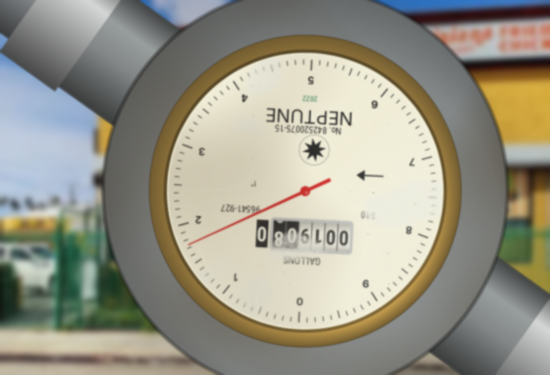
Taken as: 19081.7 gal
